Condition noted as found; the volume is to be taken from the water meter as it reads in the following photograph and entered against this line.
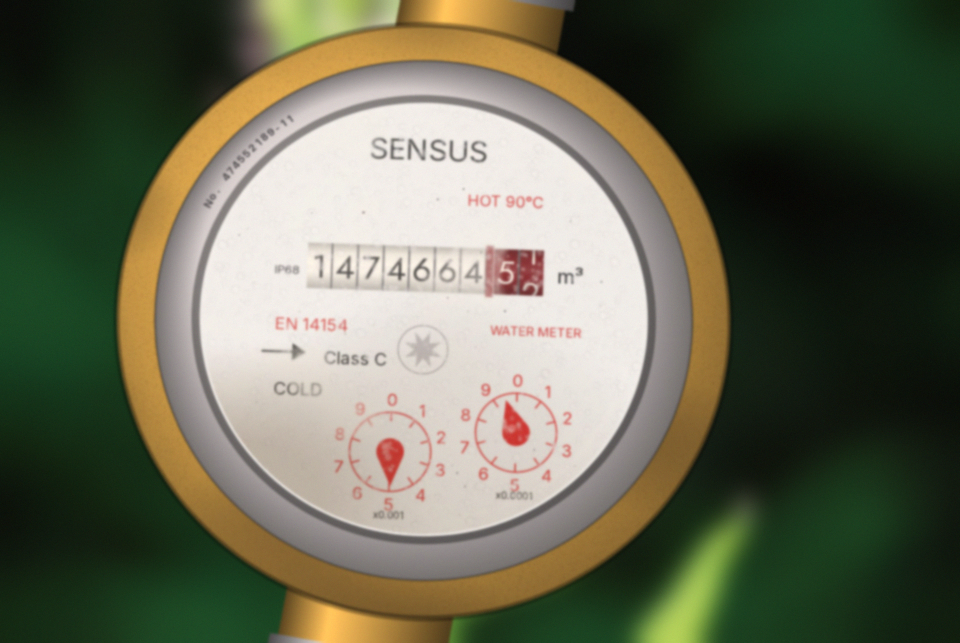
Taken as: 1474664.5149 m³
